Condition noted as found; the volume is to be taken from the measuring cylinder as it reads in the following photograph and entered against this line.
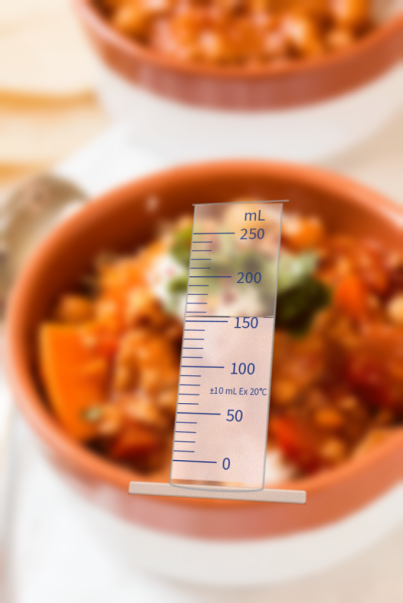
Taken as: 155 mL
